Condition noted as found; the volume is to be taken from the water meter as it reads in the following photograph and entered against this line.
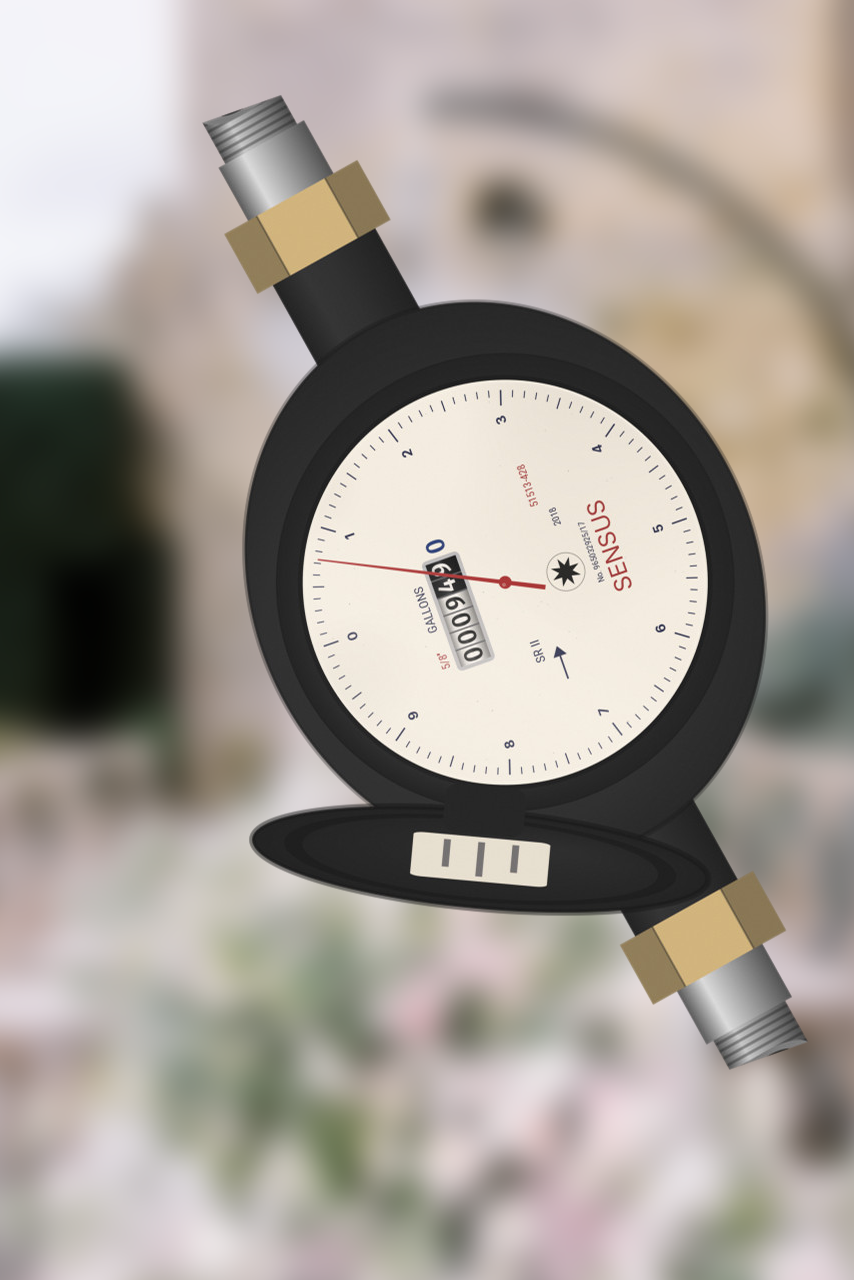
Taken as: 9490.7 gal
